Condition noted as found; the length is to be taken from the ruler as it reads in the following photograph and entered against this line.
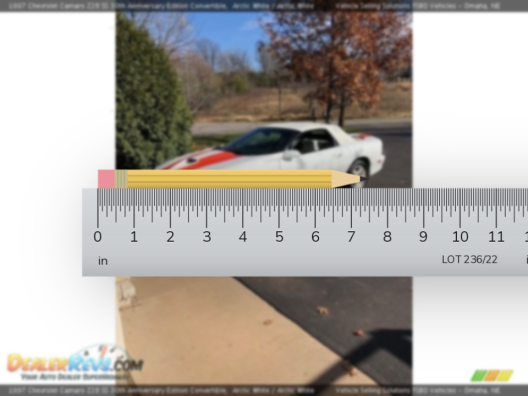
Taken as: 7.5 in
